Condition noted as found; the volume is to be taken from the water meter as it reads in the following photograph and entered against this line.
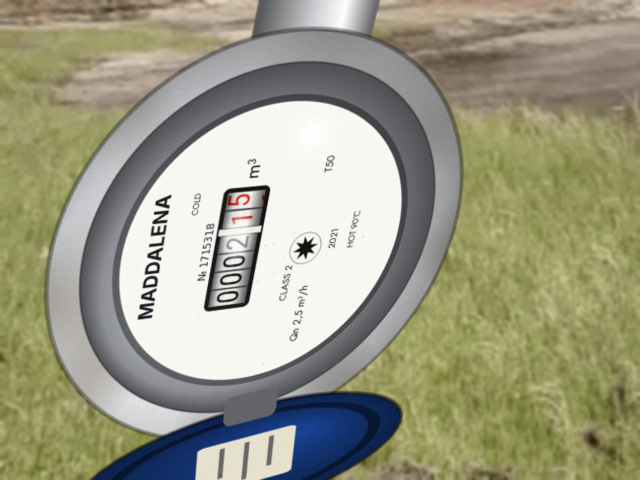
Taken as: 2.15 m³
